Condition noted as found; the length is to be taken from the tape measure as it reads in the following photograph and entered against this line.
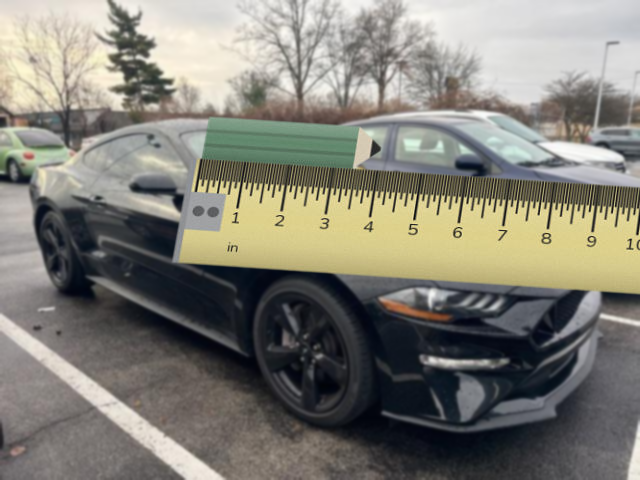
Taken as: 4 in
